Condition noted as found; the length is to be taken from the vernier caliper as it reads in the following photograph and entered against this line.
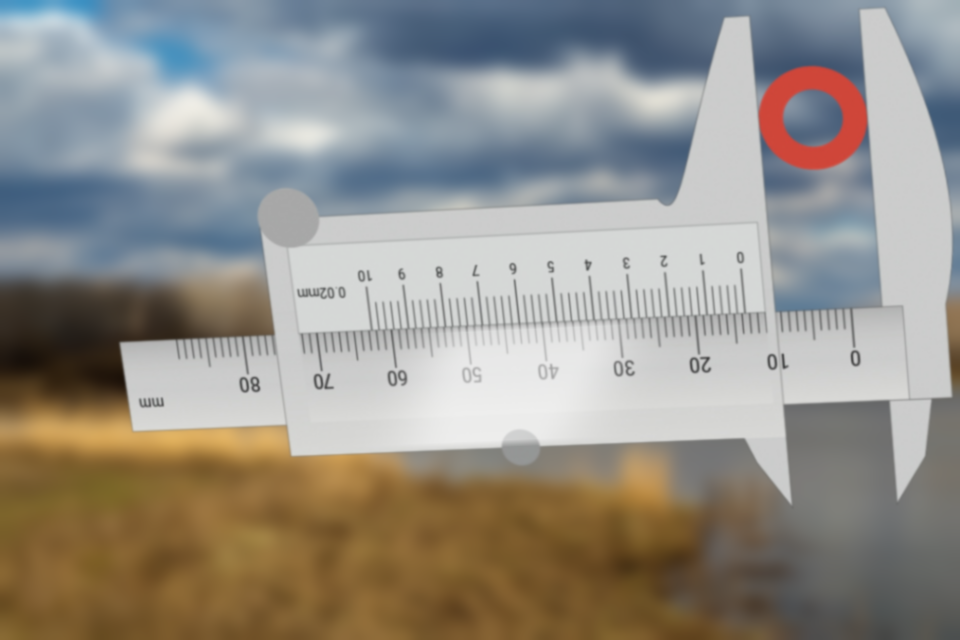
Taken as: 13.6 mm
